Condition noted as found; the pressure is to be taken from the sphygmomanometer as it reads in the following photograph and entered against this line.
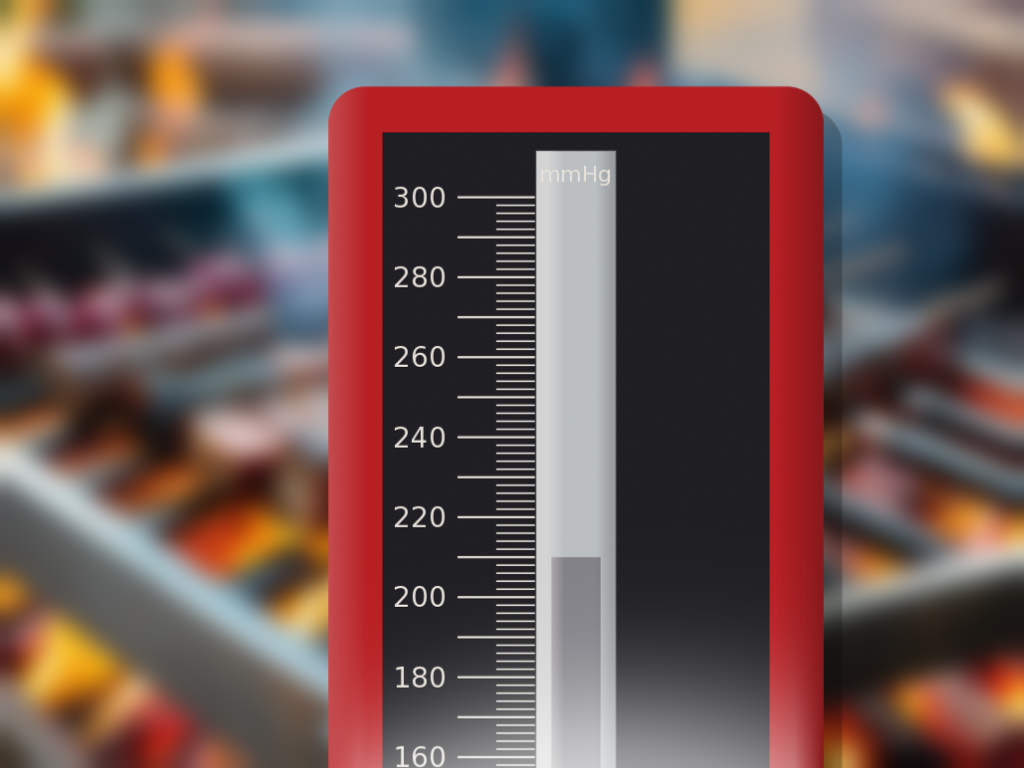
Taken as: 210 mmHg
